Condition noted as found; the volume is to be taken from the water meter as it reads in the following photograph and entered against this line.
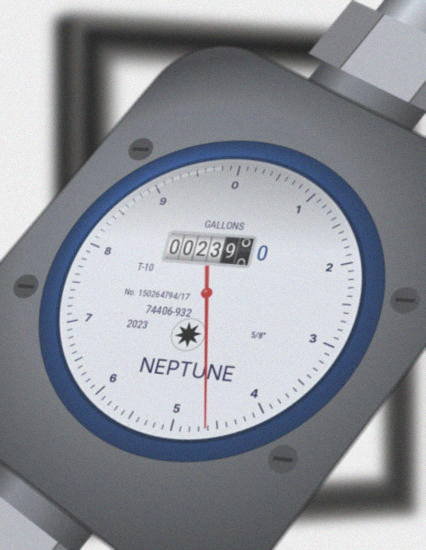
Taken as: 23984.6 gal
